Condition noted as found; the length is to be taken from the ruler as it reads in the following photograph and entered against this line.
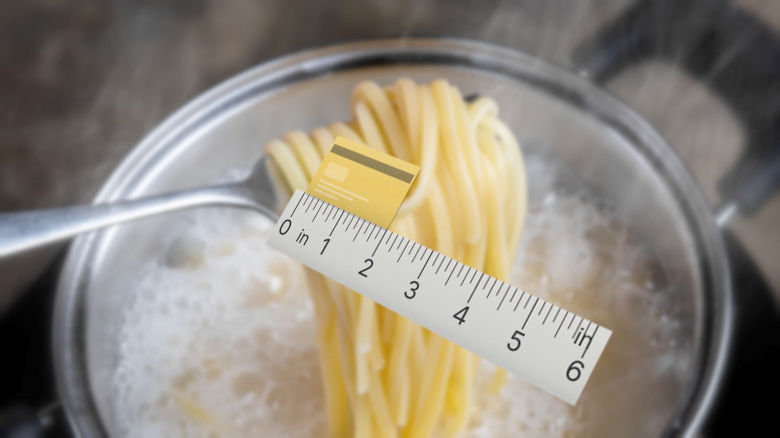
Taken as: 2 in
